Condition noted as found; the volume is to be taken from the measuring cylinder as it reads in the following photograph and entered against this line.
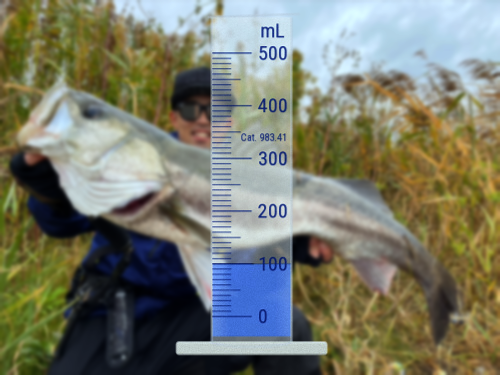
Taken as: 100 mL
